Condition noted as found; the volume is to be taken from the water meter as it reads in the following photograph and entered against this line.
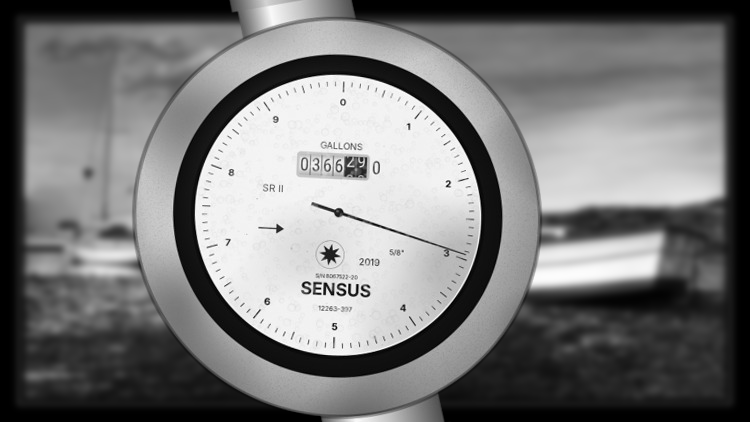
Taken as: 366292.9 gal
